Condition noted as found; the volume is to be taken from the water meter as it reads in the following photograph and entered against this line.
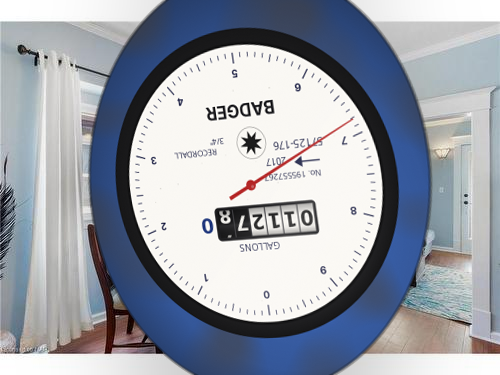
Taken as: 112776.8 gal
